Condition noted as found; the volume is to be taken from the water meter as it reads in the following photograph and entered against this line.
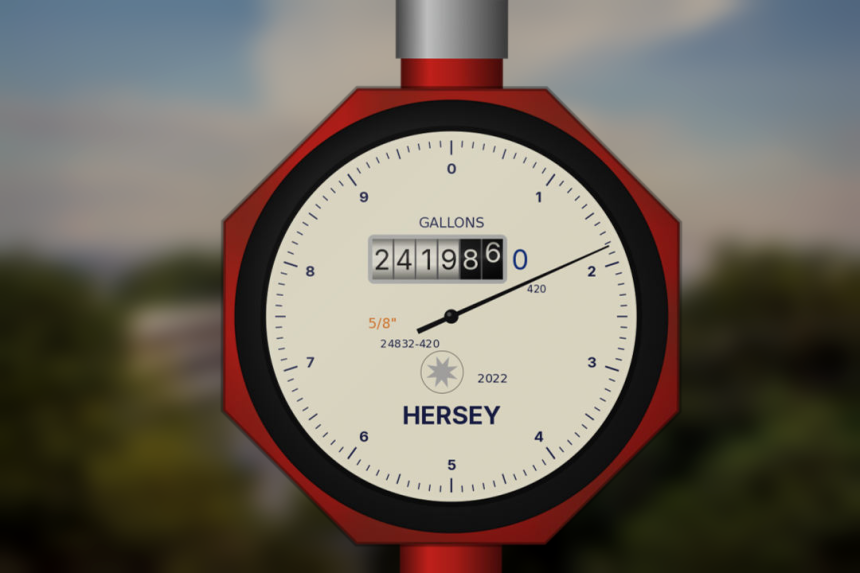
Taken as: 2419861.8 gal
